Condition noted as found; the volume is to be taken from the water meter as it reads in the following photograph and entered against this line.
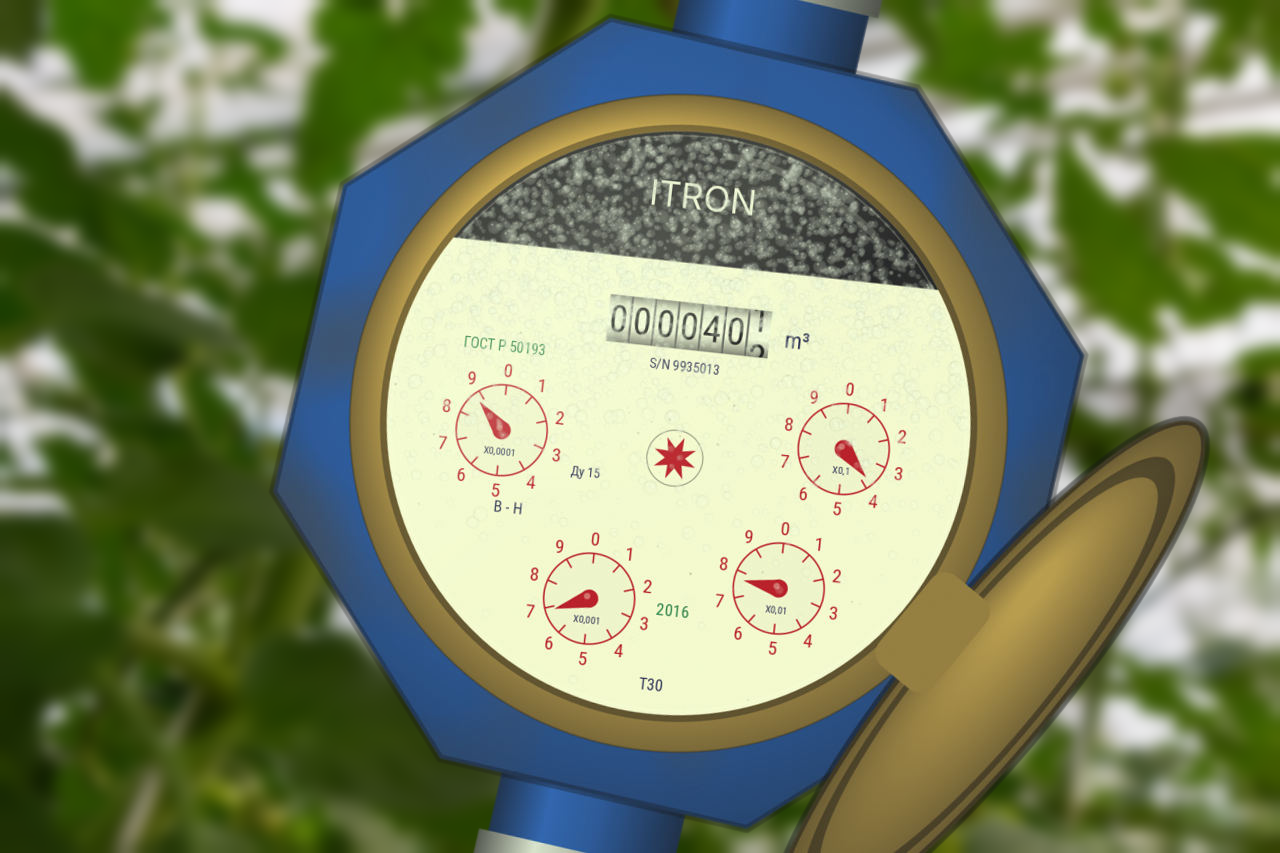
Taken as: 401.3768 m³
